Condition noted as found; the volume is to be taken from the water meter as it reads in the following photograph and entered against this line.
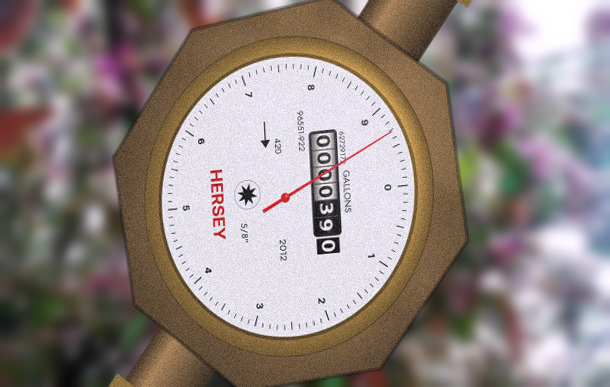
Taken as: 389.3 gal
